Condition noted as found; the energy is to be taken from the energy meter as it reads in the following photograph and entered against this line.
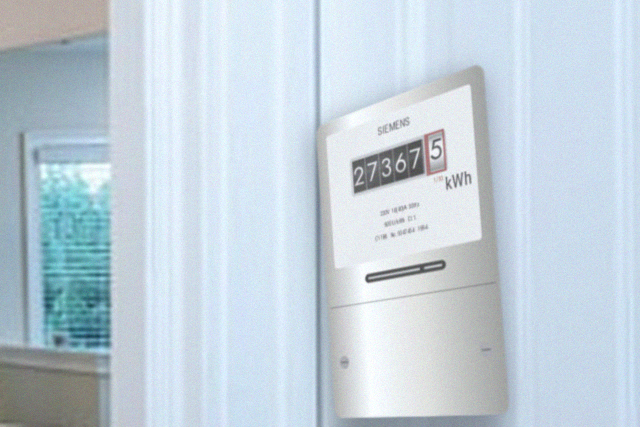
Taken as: 27367.5 kWh
